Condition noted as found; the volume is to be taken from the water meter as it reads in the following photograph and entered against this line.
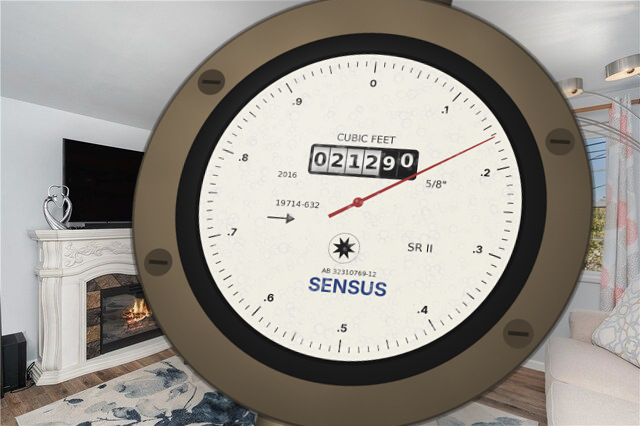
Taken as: 21290.16 ft³
